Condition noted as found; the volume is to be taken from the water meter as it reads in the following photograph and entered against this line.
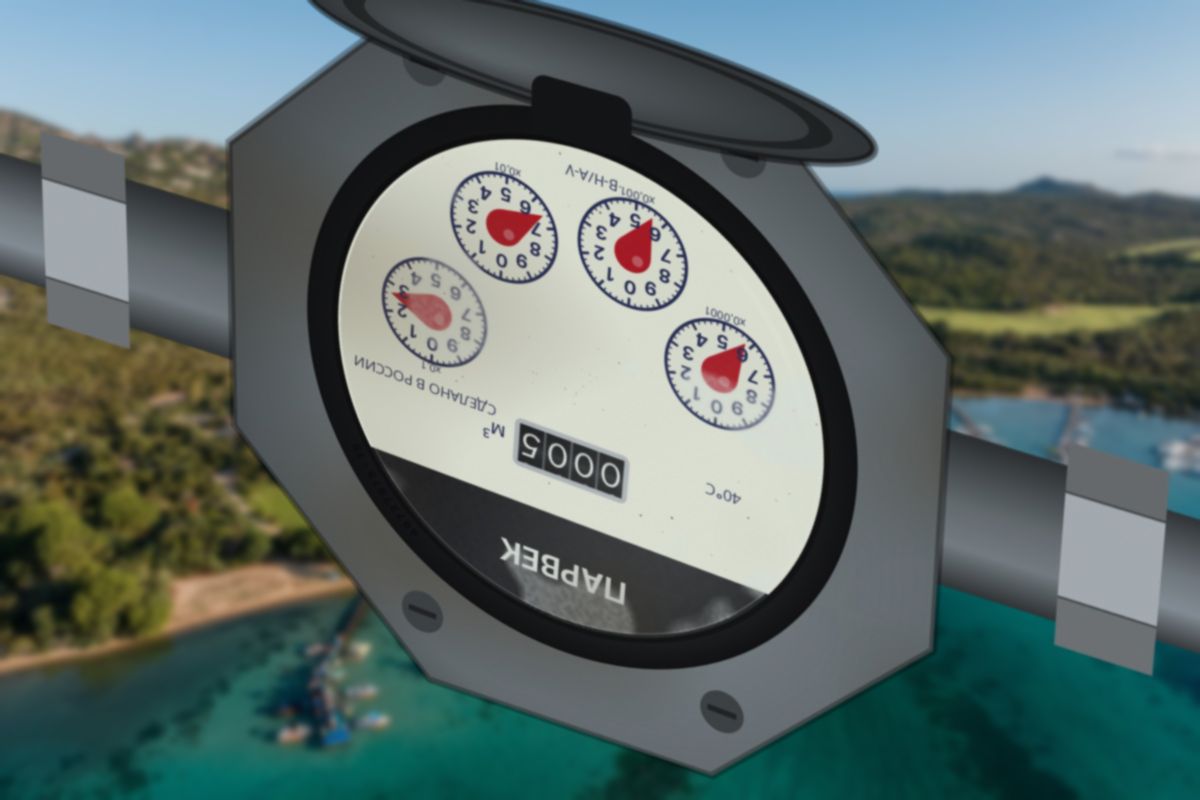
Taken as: 5.2655 m³
